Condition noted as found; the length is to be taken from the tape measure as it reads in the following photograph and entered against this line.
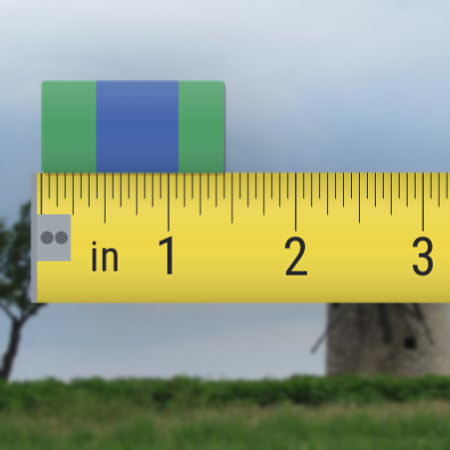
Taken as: 1.4375 in
